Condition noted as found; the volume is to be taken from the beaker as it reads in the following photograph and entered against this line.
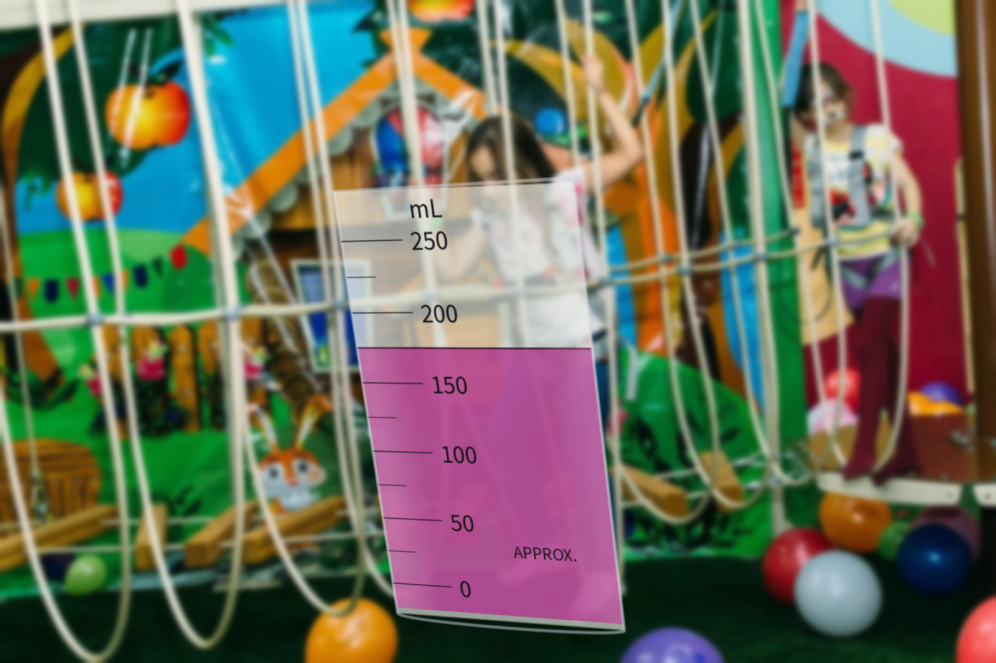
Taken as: 175 mL
